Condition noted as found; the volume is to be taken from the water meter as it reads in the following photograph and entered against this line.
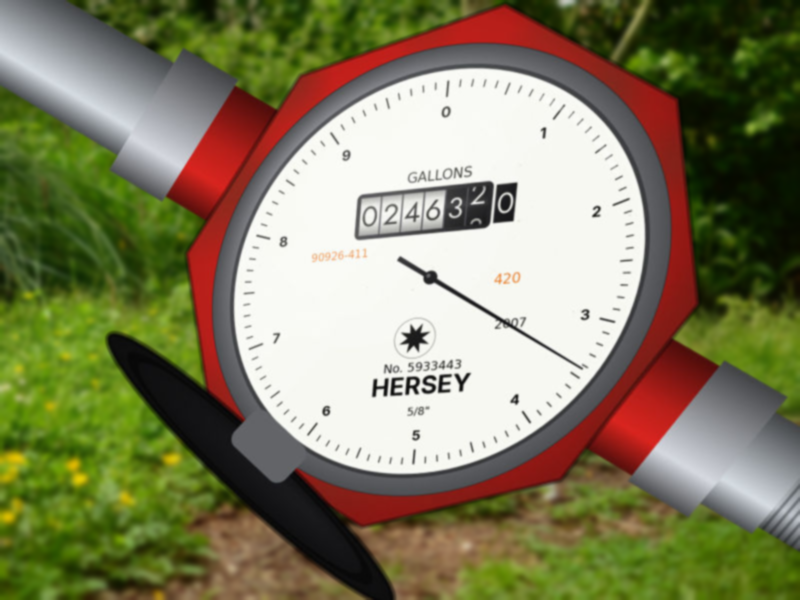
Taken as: 246323.4 gal
